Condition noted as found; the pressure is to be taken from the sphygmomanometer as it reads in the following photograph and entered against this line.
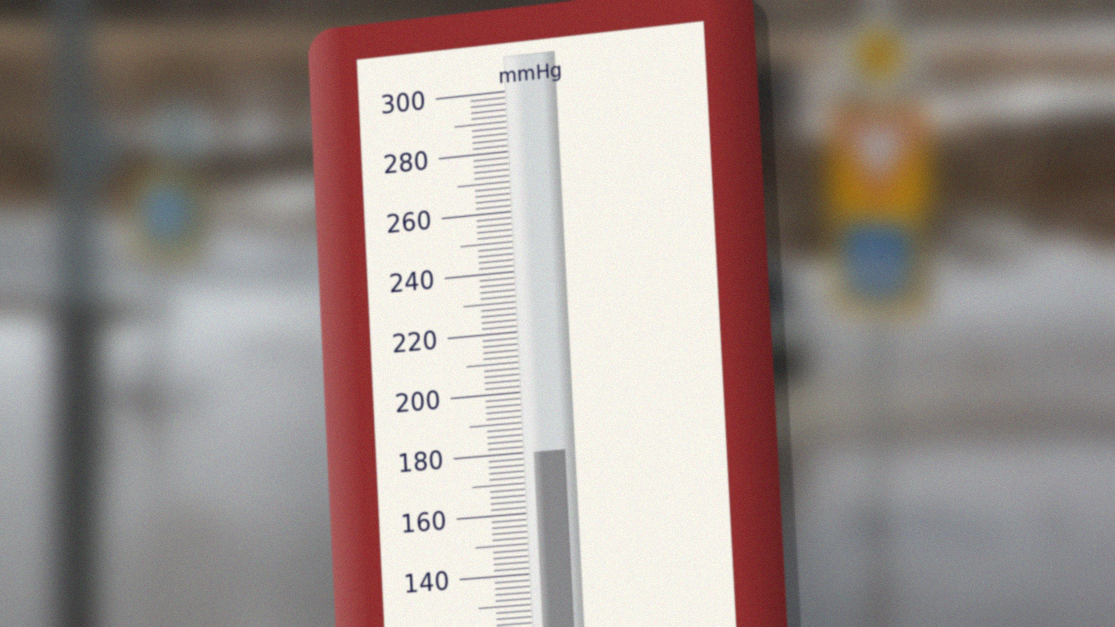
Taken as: 180 mmHg
